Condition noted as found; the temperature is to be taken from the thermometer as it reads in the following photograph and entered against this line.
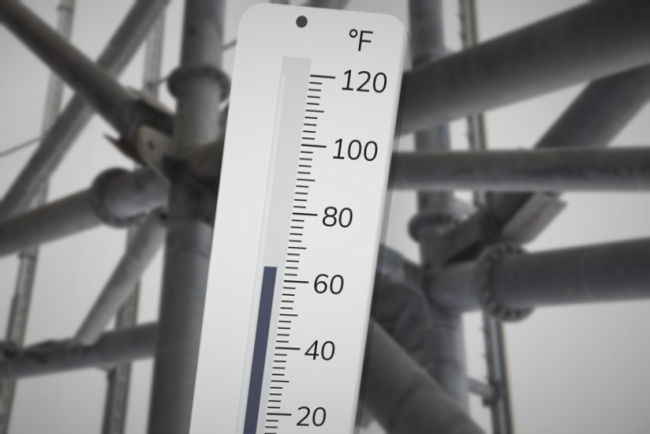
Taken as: 64 °F
